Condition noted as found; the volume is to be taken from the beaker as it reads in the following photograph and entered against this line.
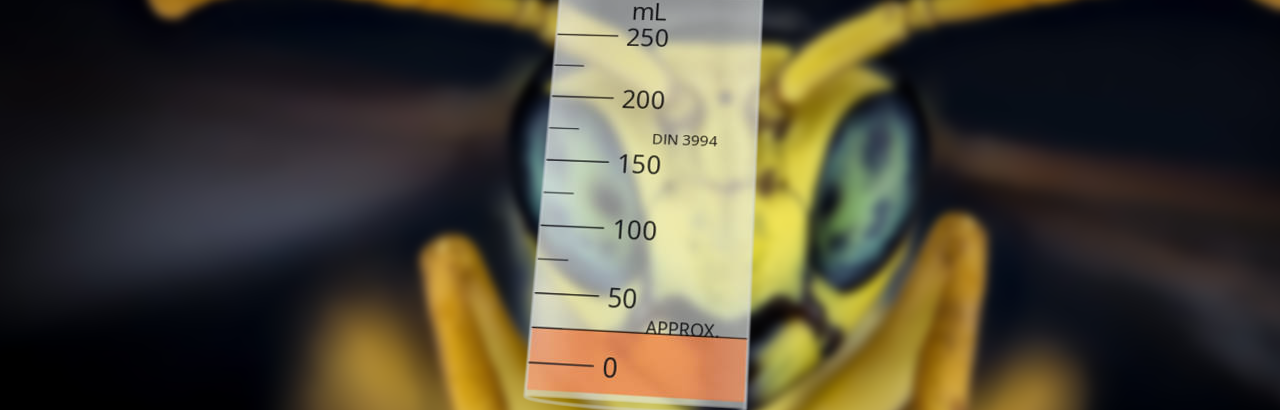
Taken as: 25 mL
